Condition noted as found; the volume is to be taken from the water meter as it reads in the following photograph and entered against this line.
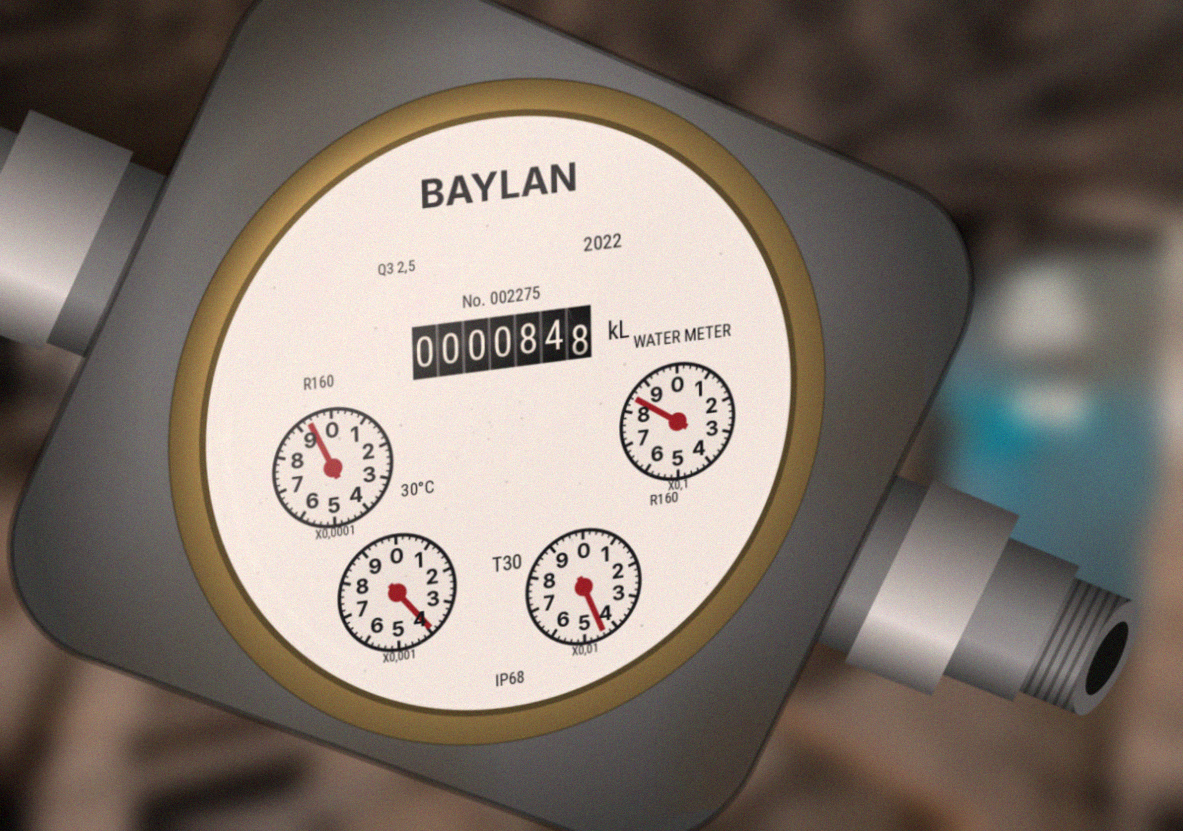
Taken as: 847.8439 kL
